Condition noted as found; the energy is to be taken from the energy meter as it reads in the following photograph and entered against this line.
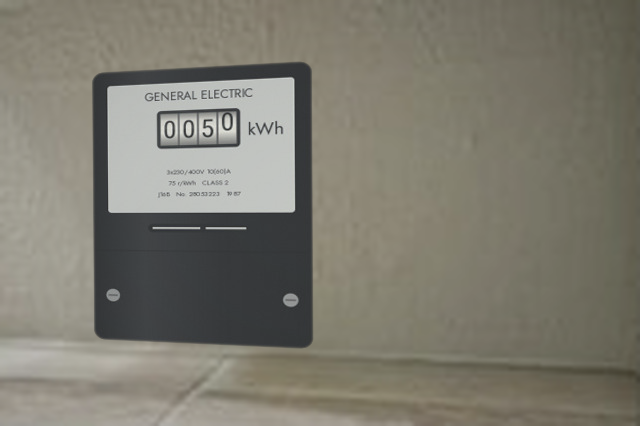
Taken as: 50 kWh
